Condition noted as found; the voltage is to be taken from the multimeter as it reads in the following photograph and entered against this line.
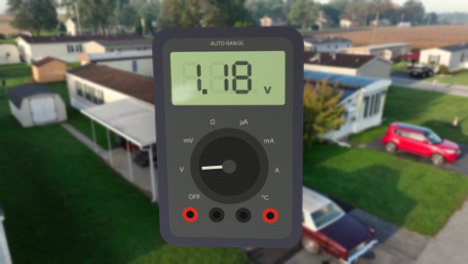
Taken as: 1.18 V
